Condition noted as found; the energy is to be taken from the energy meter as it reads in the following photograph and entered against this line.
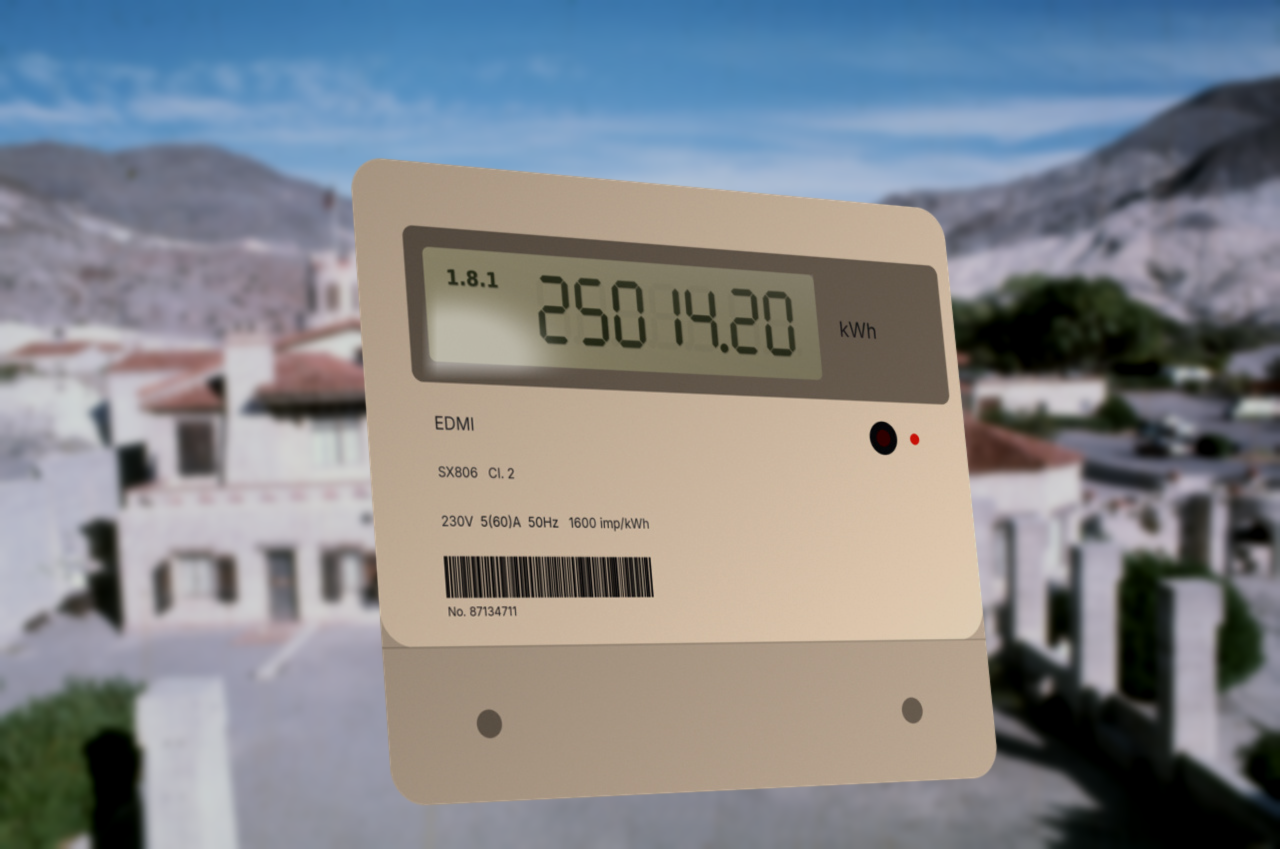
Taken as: 25014.20 kWh
